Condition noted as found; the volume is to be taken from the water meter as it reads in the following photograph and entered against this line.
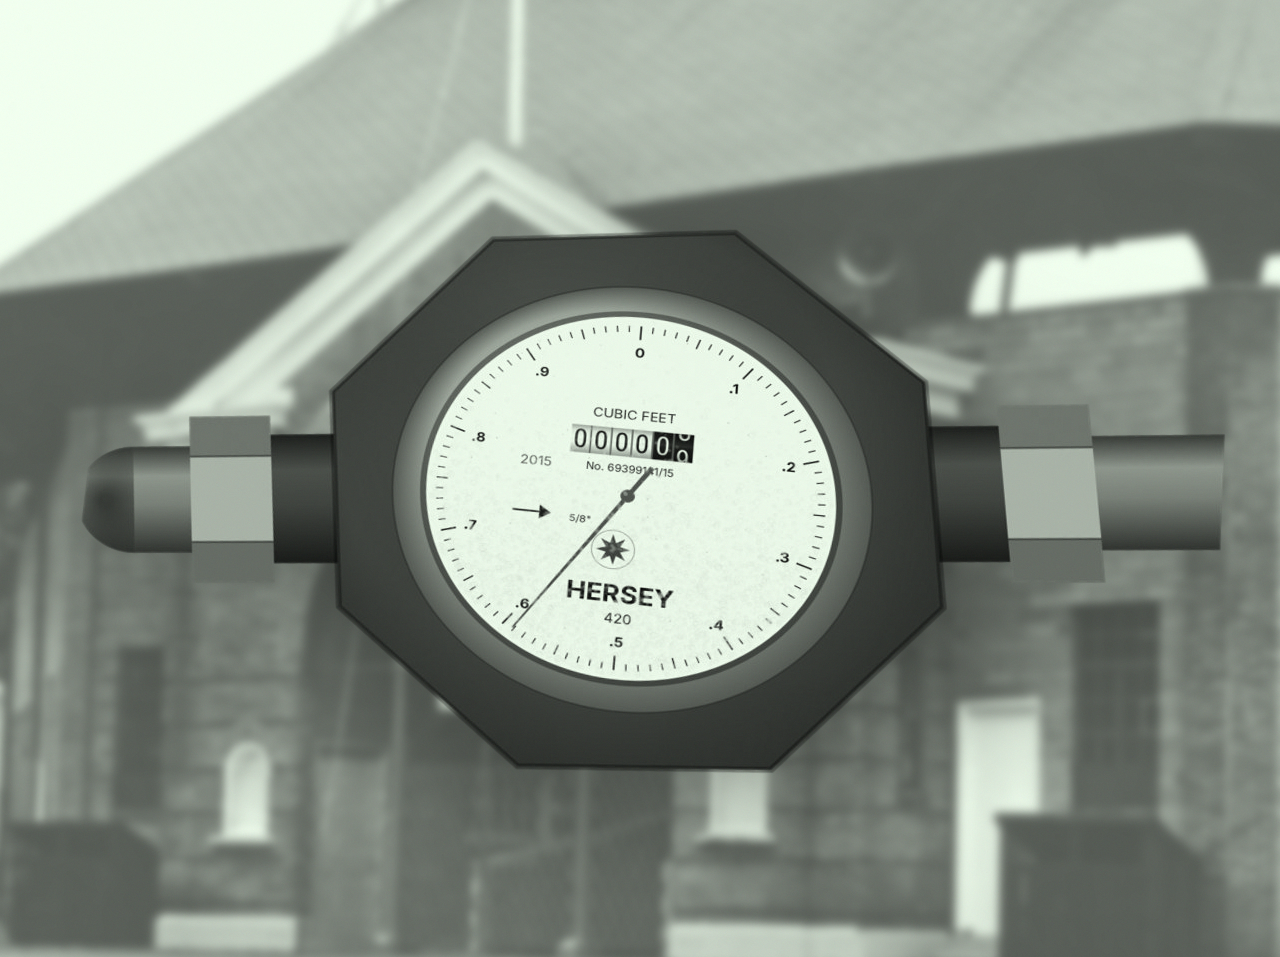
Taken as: 8.59 ft³
